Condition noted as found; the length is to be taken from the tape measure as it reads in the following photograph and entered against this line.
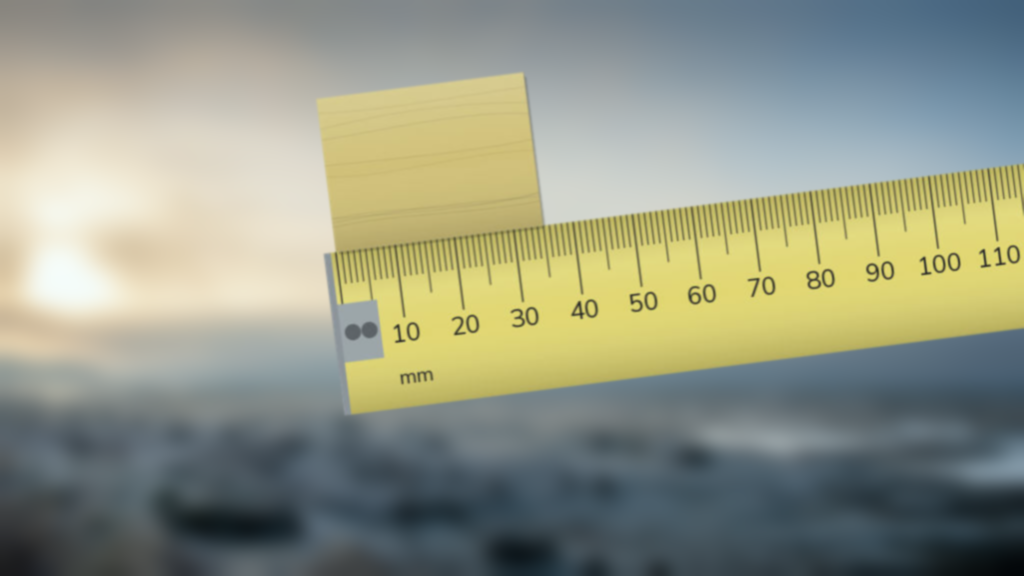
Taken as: 35 mm
